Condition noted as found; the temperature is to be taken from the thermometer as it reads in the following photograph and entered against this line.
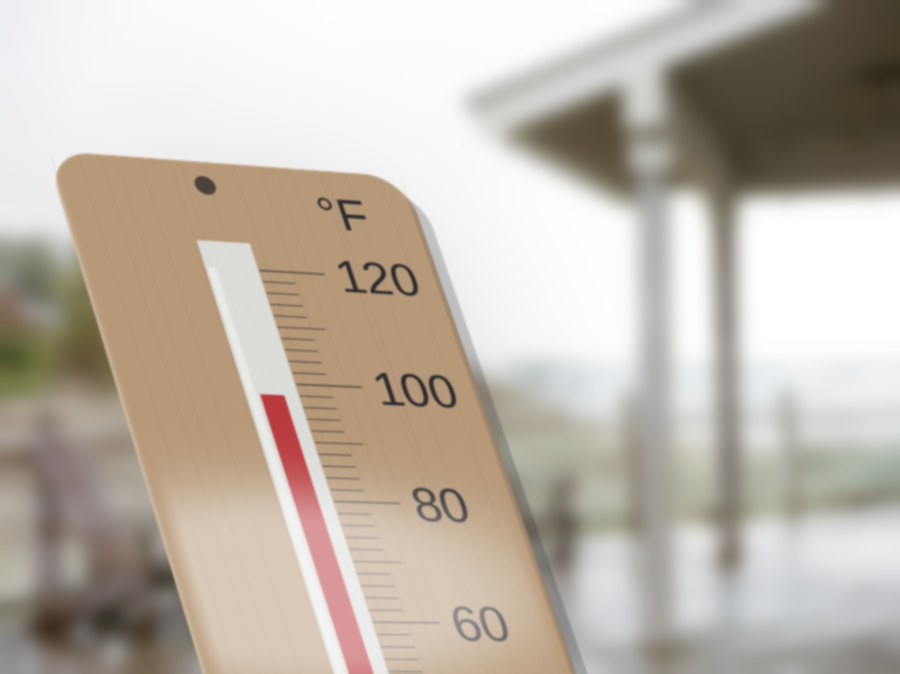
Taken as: 98 °F
